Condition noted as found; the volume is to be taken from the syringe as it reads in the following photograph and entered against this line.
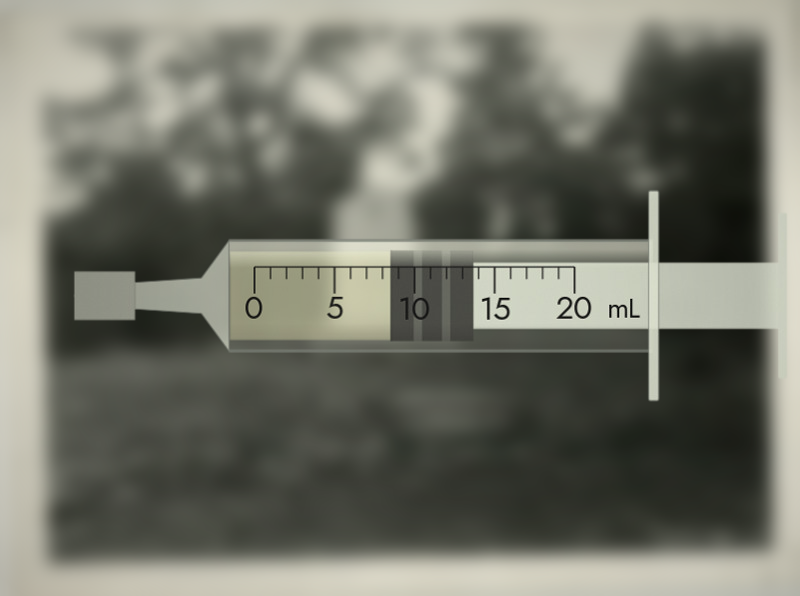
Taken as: 8.5 mL
